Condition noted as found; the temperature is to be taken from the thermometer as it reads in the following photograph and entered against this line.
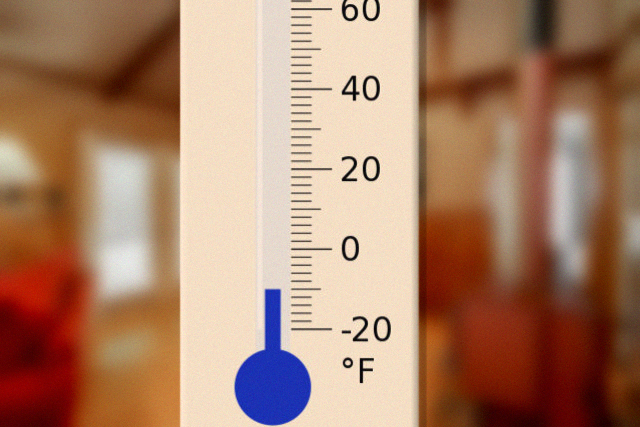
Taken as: -10 °F
